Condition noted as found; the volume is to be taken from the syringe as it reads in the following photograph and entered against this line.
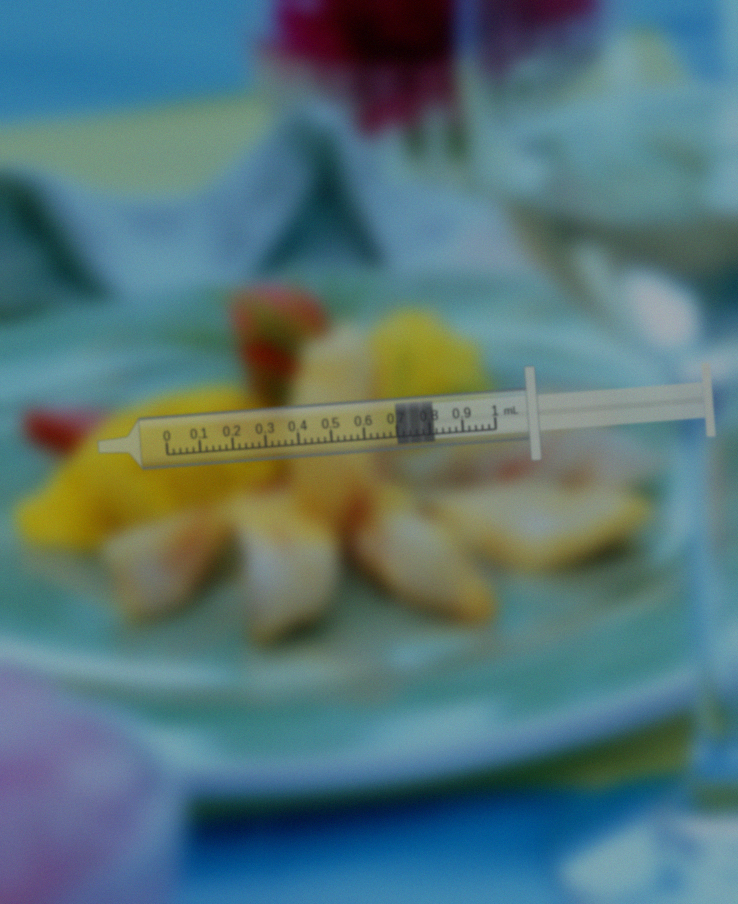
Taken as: 0.7 mL
